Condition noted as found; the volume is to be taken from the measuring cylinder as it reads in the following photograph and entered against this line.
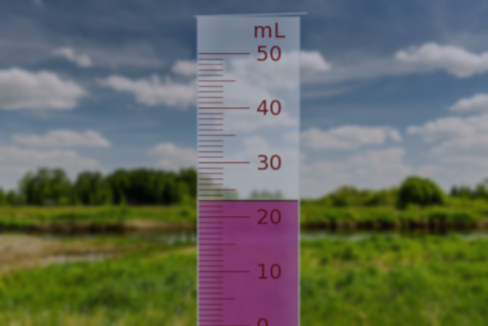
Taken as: 23 mL
